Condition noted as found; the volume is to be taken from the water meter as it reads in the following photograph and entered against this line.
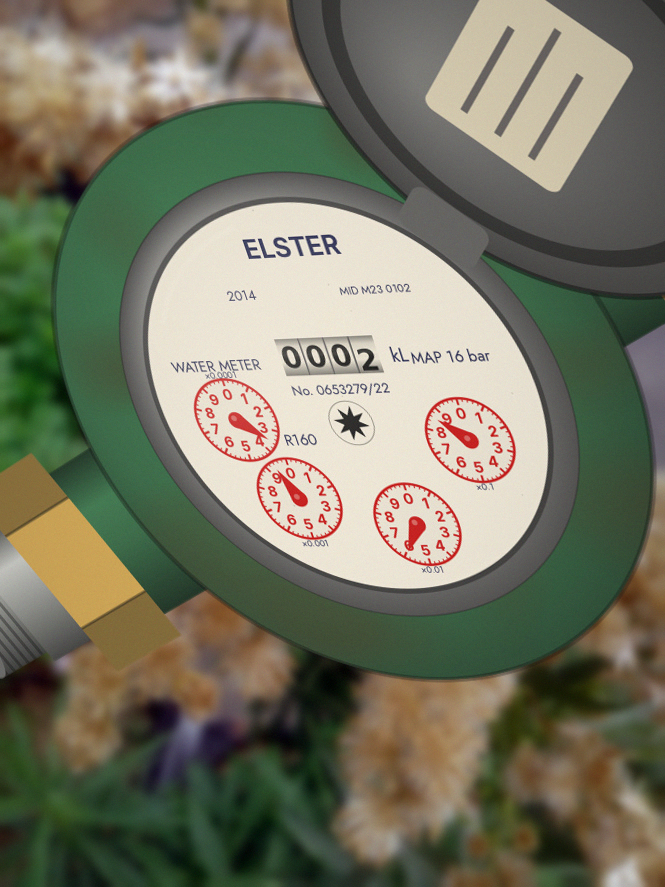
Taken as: 1.8593 kL
